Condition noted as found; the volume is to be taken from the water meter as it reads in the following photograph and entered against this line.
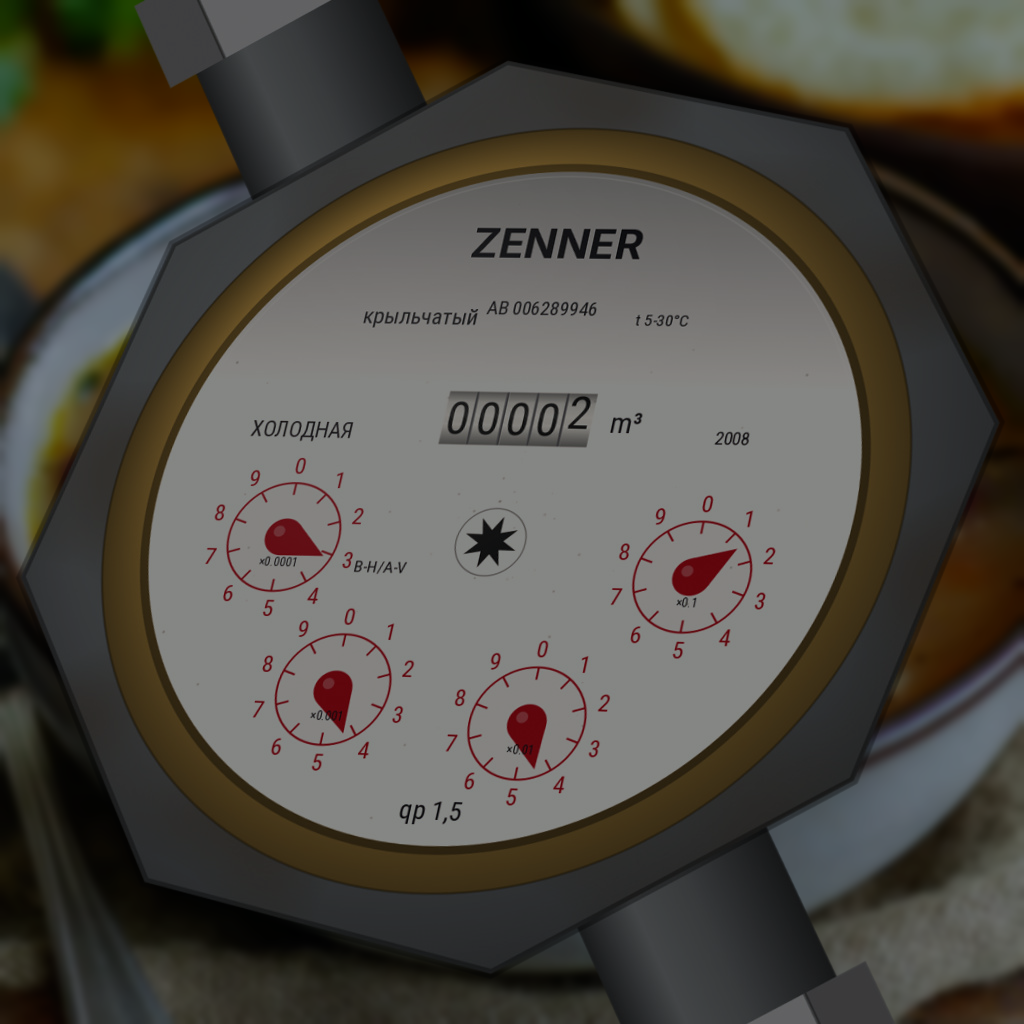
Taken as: 2.1443 m³
